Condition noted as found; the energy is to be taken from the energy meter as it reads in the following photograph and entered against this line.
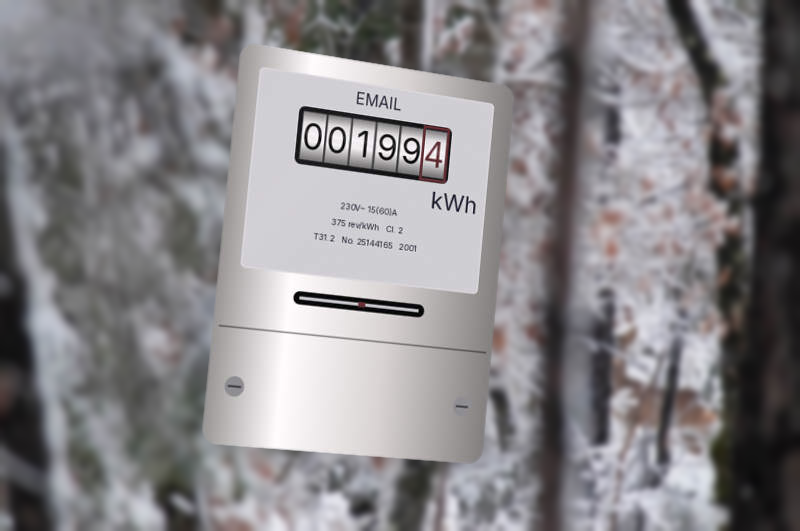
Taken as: 199.4 kWh
